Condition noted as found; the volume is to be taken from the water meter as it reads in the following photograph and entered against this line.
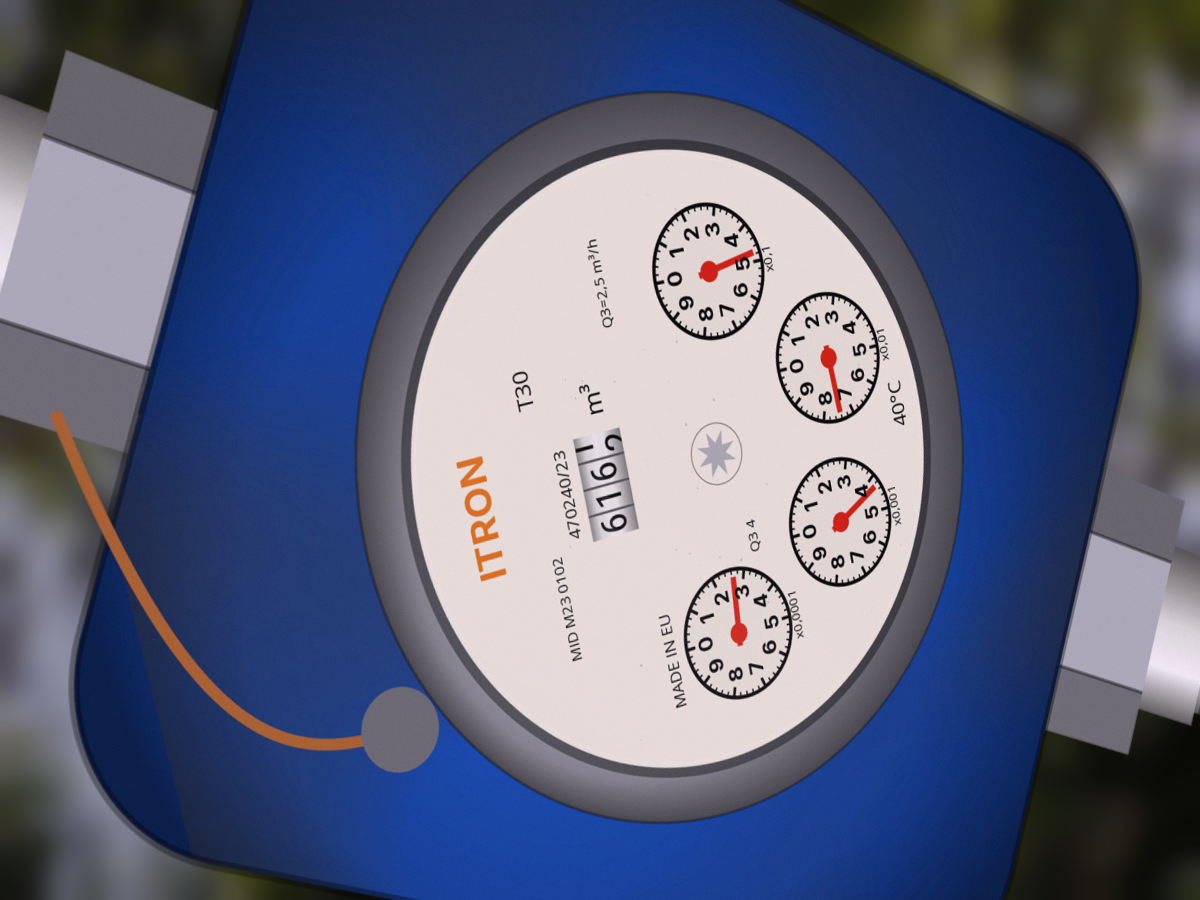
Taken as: 6161.4742 m³
